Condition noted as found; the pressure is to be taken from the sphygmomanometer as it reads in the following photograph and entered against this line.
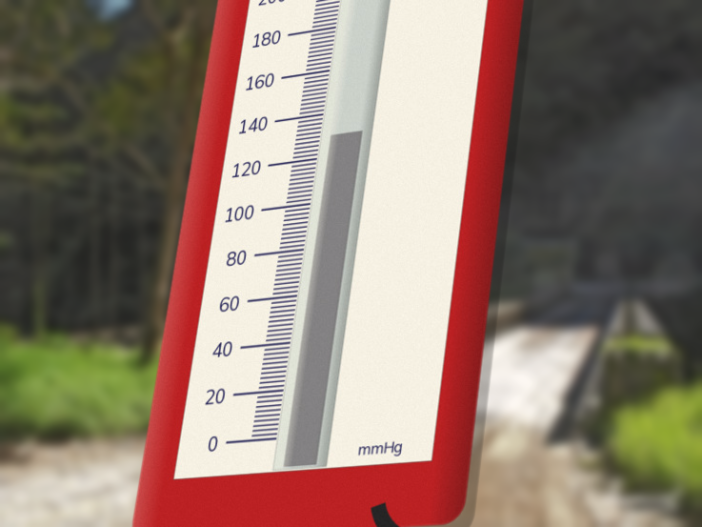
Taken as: 130 mmHg
